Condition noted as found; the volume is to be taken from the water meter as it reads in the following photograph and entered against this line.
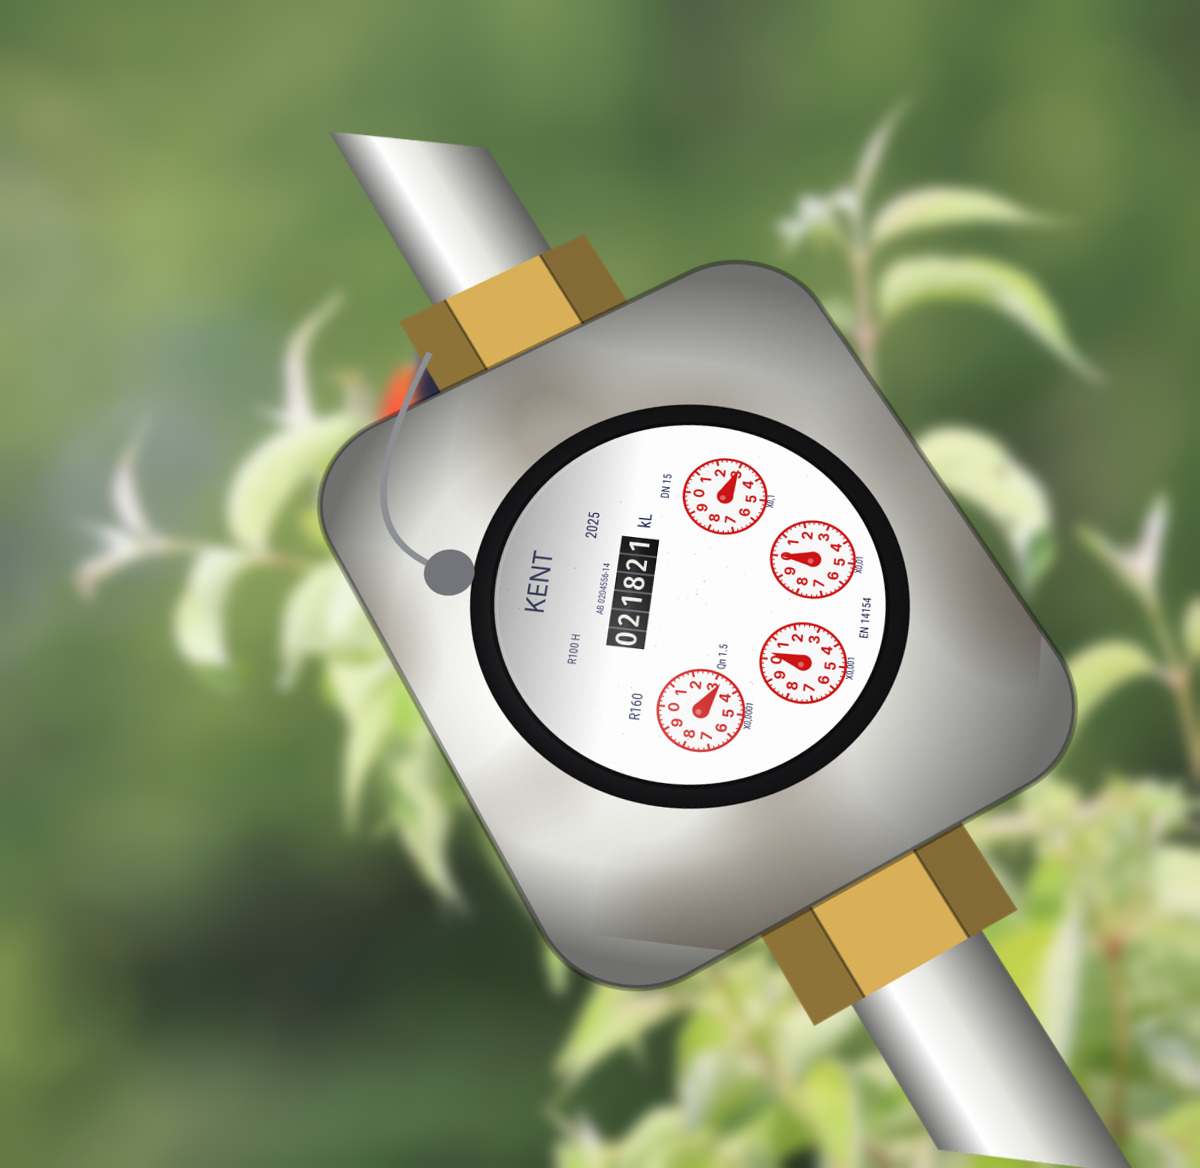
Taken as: 21821.3003 kL
